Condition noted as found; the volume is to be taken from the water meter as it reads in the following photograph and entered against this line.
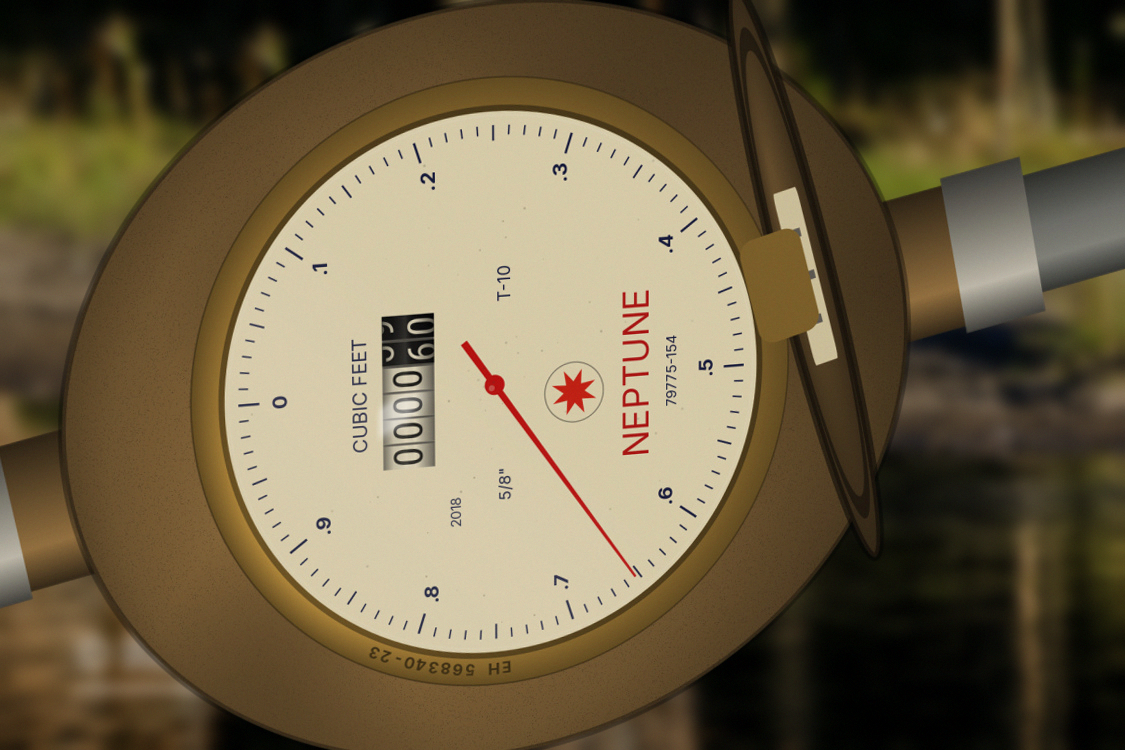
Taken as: 59.65 ft³
